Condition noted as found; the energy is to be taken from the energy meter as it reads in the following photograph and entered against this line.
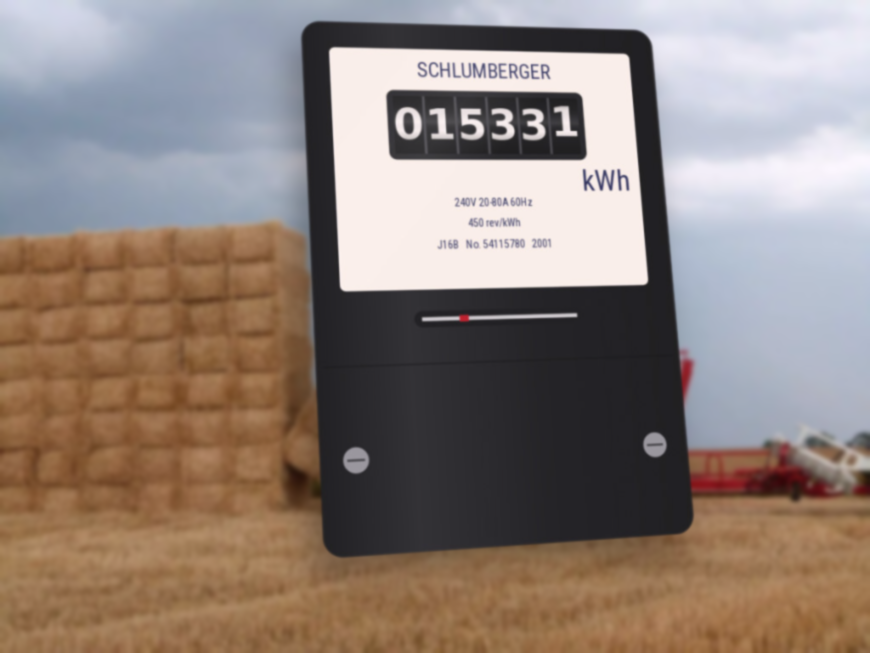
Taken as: 15331 kWh
